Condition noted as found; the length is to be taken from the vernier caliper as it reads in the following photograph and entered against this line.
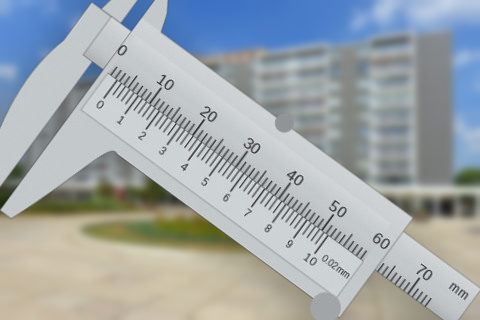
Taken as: 2.5 mm
